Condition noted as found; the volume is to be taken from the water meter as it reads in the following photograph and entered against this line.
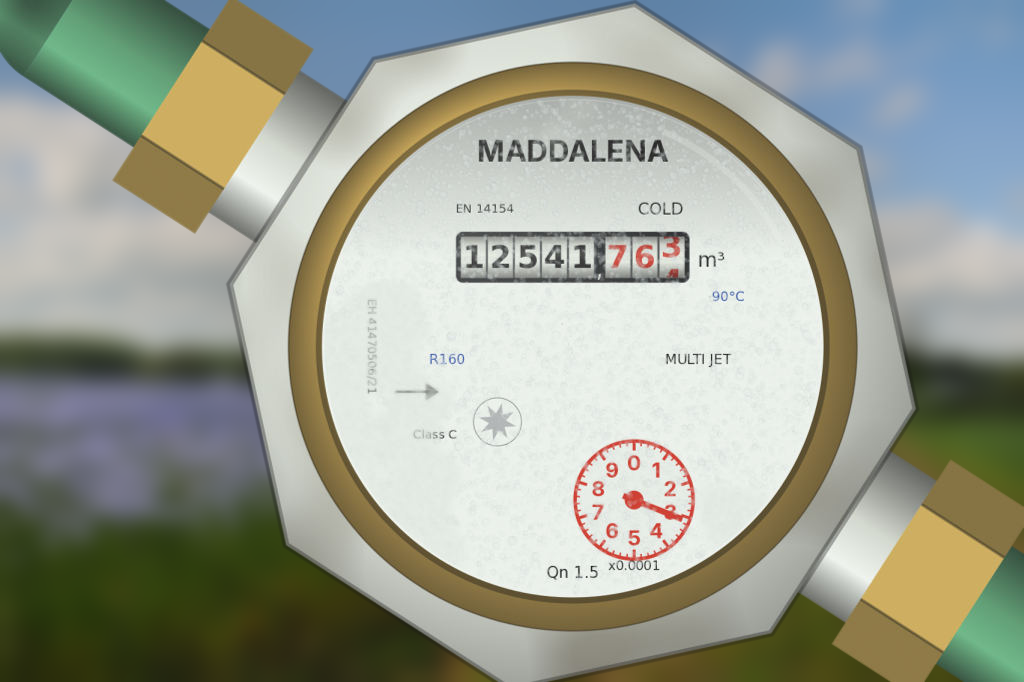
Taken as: 12541.7633 m³
